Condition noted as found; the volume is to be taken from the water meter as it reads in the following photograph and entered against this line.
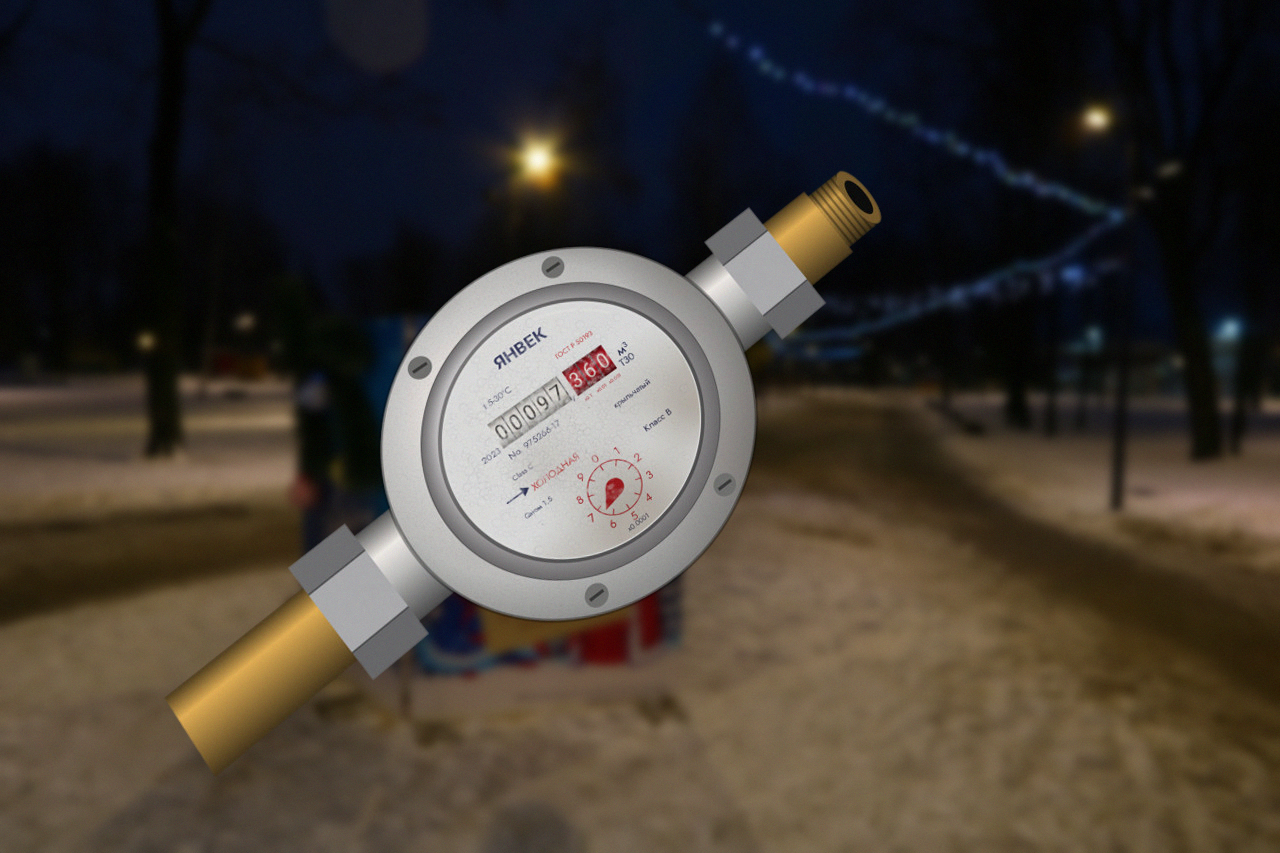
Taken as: 97.3606 m³
